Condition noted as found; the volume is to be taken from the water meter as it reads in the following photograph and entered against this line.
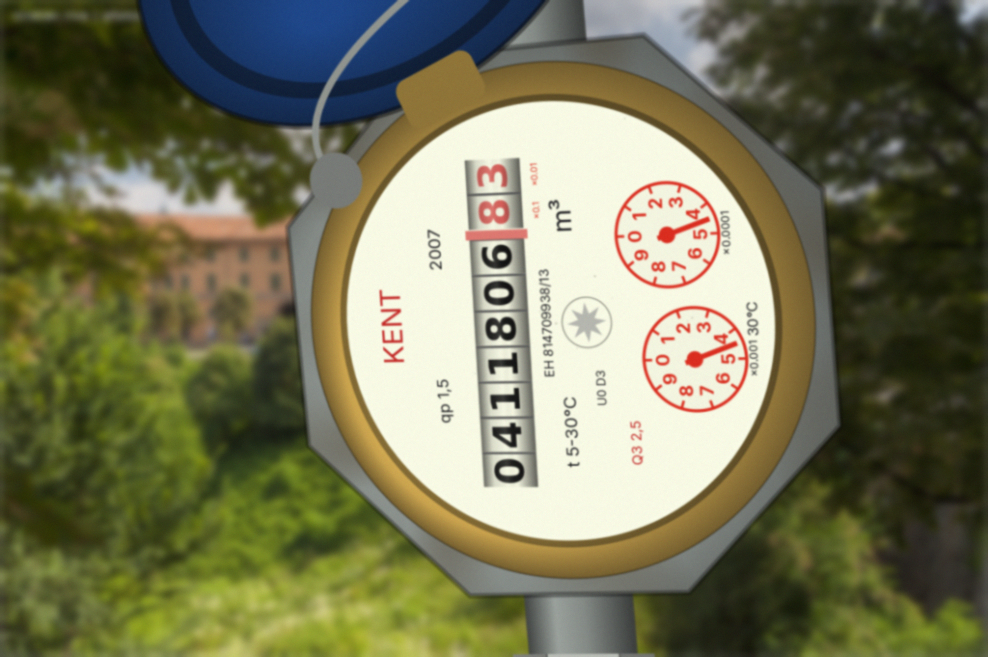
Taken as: 411806.8344 m³
